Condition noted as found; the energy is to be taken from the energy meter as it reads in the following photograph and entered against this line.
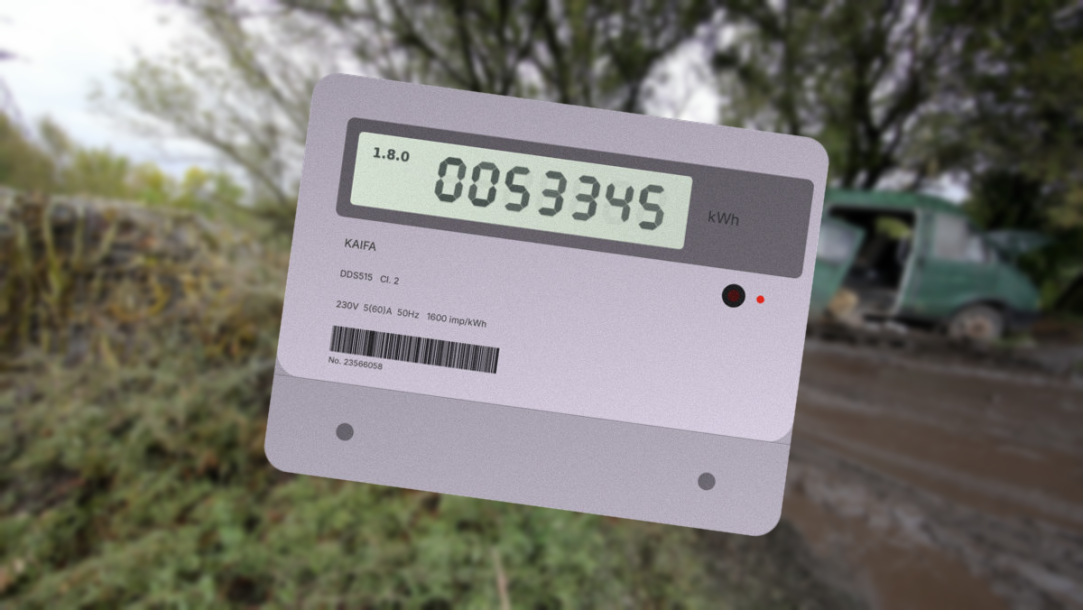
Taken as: 53345 kWh
